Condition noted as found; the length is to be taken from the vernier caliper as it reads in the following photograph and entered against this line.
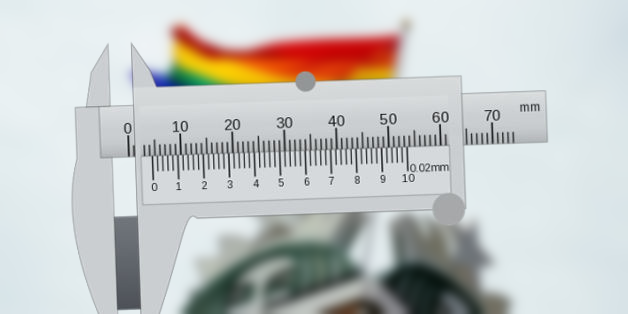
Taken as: 4.5 mm
